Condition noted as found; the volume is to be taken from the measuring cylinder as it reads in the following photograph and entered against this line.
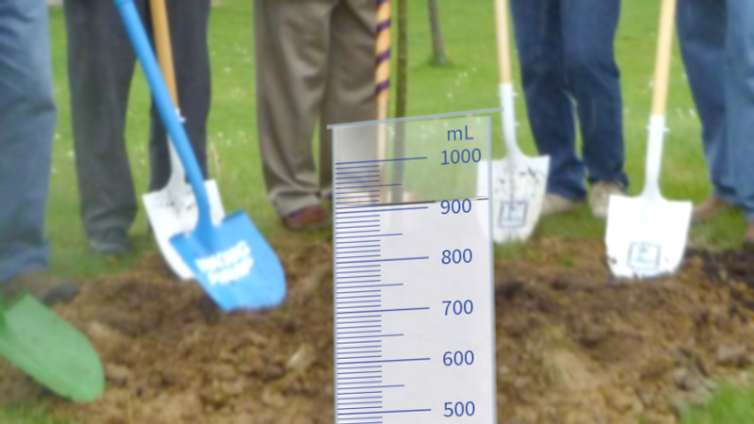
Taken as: 910 mL
